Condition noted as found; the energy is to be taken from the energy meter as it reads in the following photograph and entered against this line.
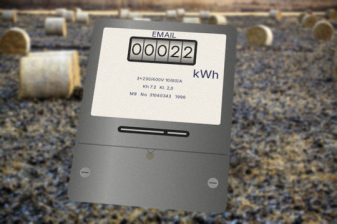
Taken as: 22 kWh
